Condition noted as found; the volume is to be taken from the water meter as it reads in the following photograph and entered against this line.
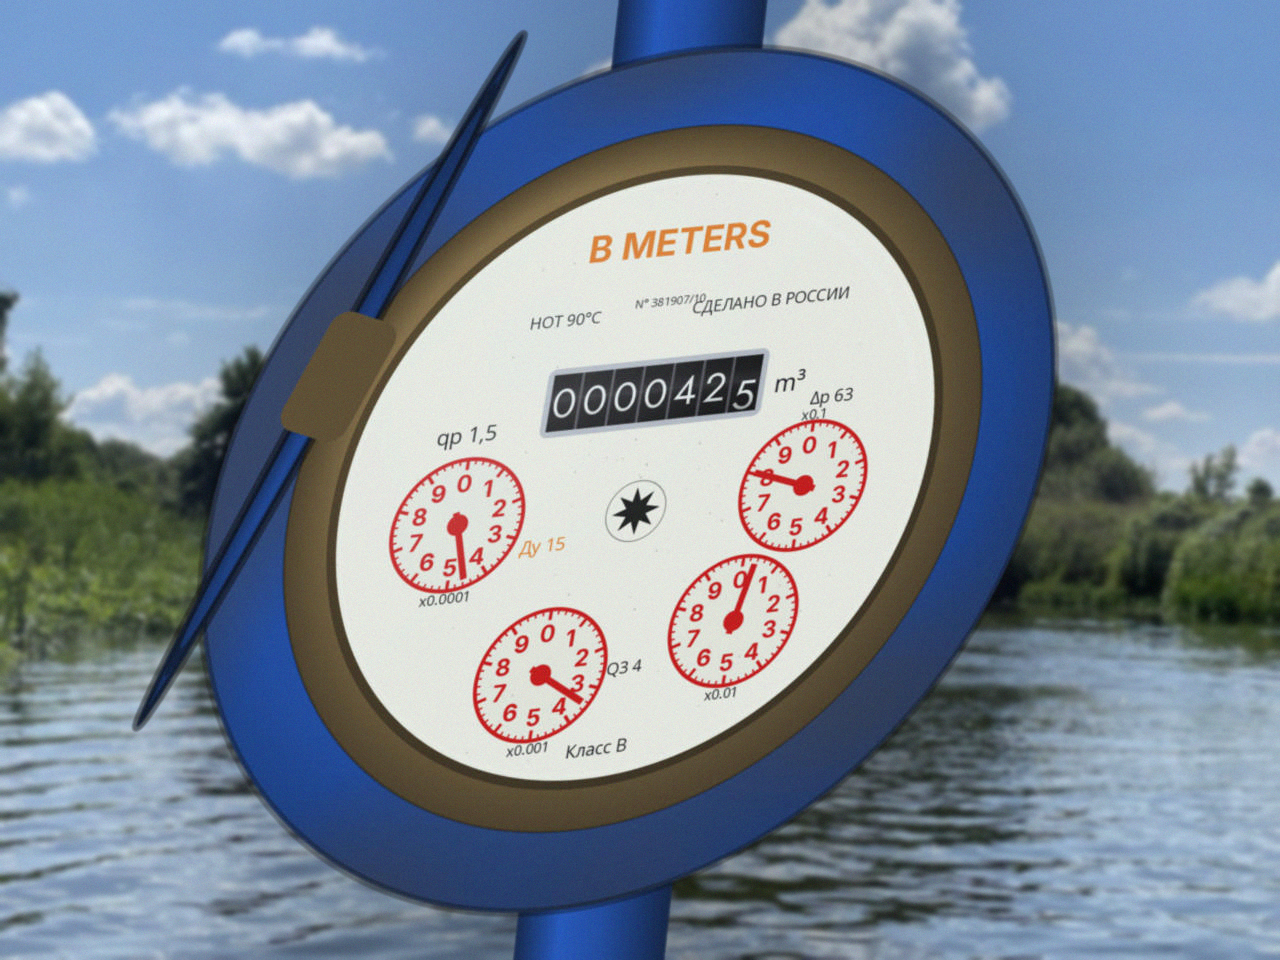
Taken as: 424.8034 m³
